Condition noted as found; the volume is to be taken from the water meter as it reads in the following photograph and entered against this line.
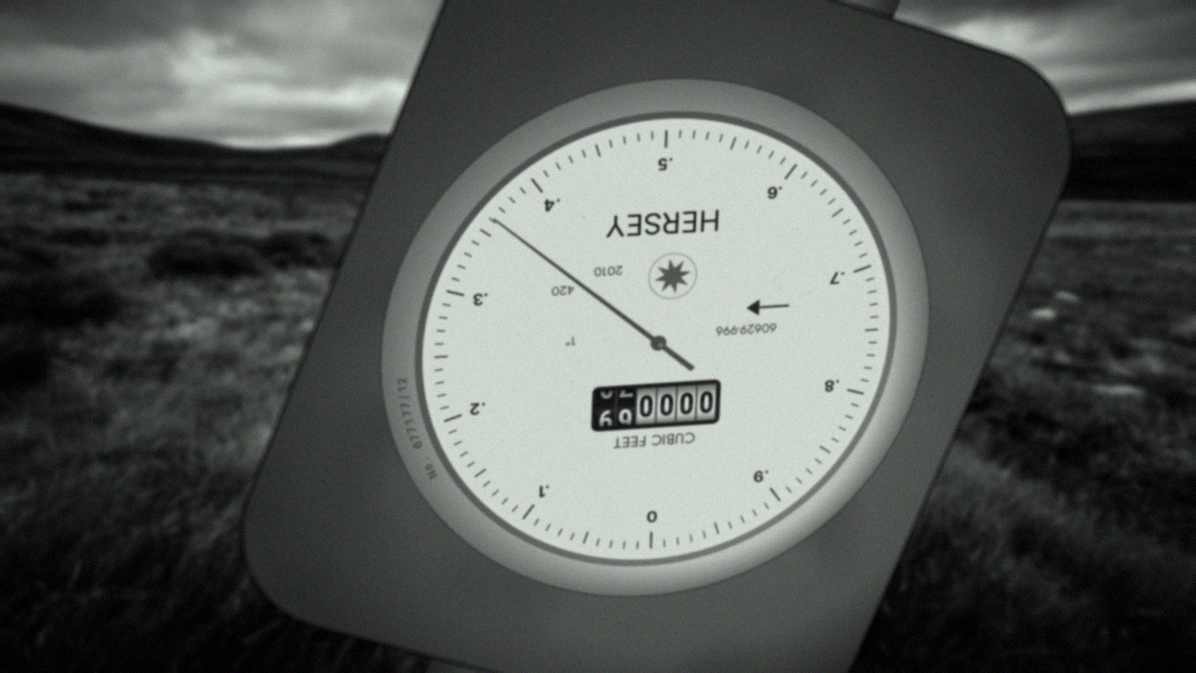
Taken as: 69.36 ft³
